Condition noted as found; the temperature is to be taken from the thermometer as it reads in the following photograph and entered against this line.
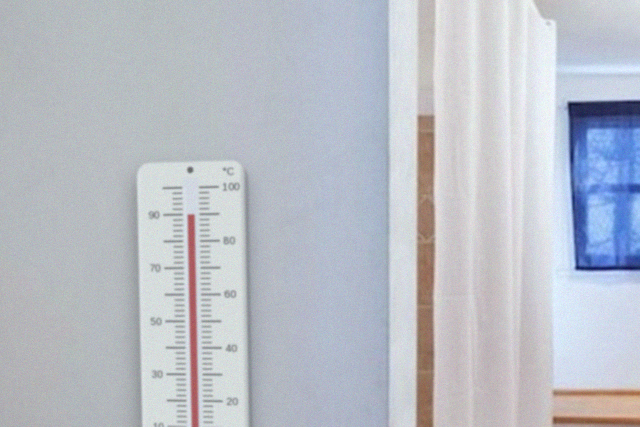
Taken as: 90 °C
